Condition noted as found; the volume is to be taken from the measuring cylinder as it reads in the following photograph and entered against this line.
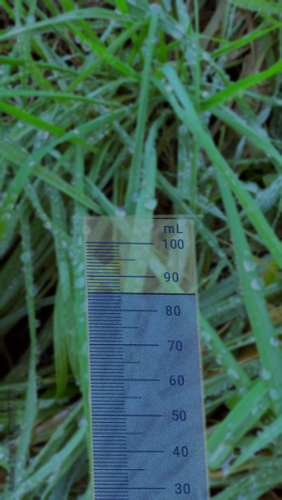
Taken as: 85 mL
